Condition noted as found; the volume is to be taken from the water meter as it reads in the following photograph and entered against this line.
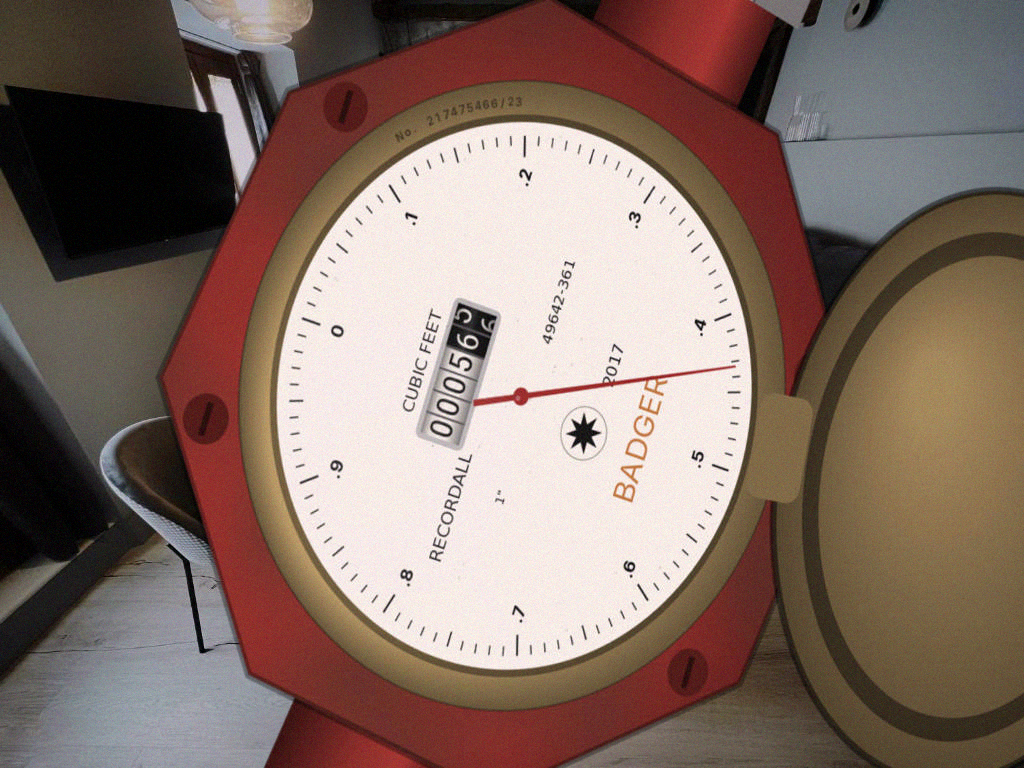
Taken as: 565.43 ft³
